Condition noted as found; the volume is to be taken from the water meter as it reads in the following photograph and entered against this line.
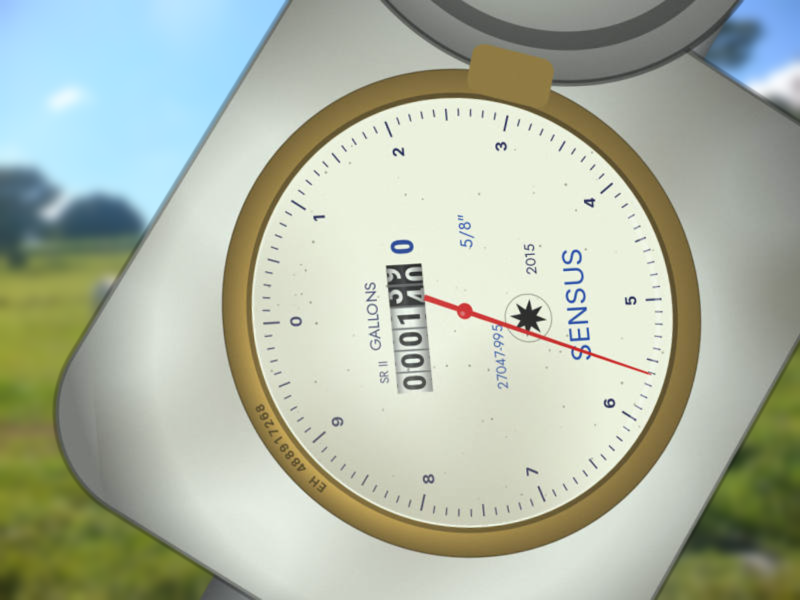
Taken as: 1395.6 gal
